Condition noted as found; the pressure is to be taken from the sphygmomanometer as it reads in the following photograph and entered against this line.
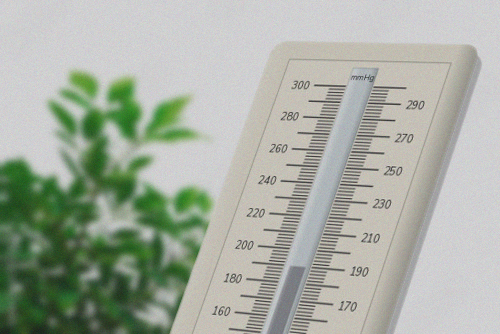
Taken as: 190 mmHg
